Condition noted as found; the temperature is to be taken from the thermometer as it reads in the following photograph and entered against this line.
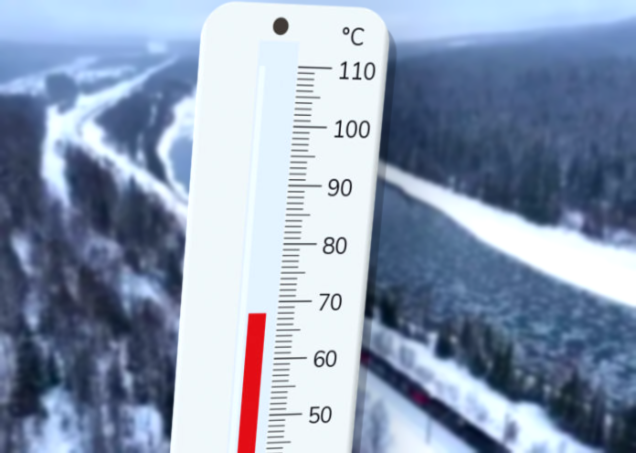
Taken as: 68 °C
